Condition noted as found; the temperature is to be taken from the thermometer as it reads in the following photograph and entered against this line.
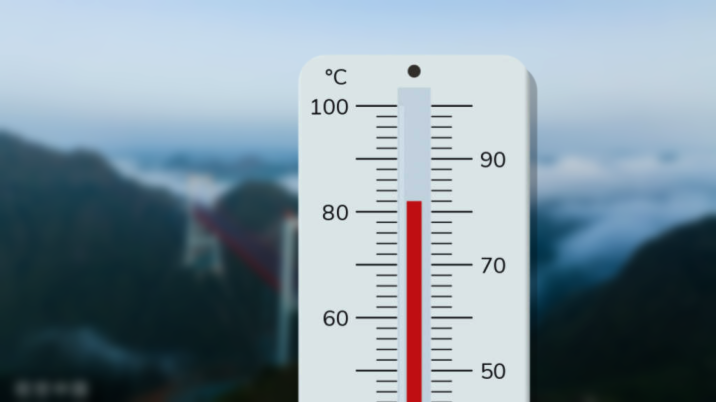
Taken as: 82 °C
